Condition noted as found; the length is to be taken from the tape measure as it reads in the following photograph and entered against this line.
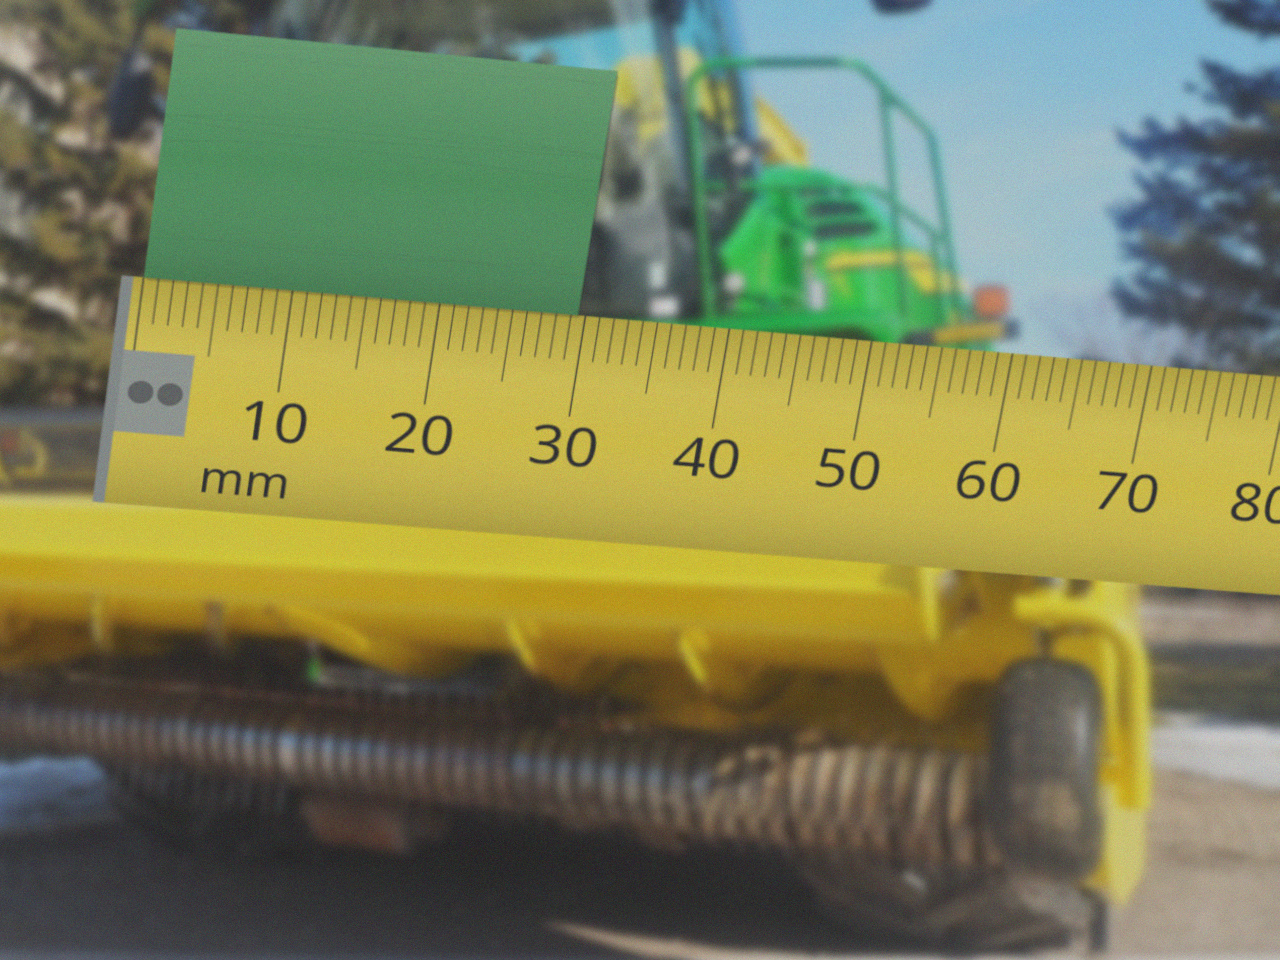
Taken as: 29.5 mm
